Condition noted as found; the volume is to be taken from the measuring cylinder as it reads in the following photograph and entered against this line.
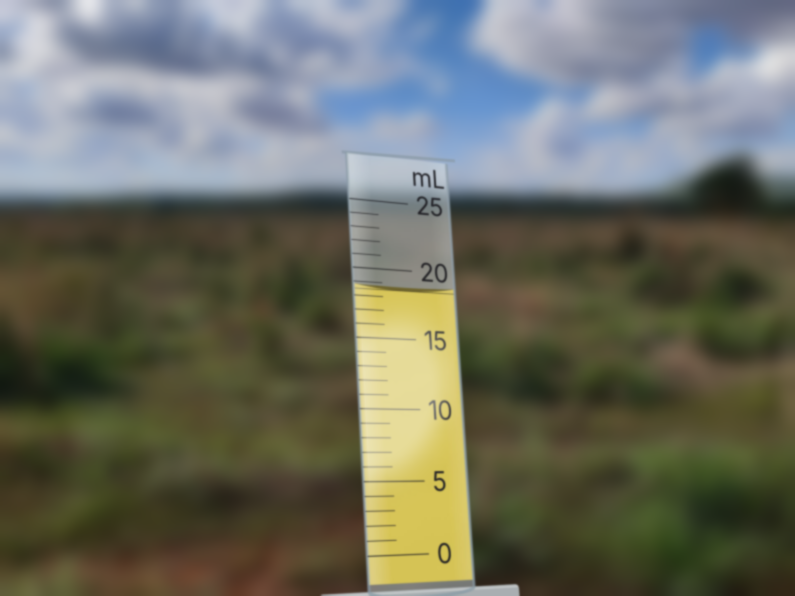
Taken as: 18.5 mL
